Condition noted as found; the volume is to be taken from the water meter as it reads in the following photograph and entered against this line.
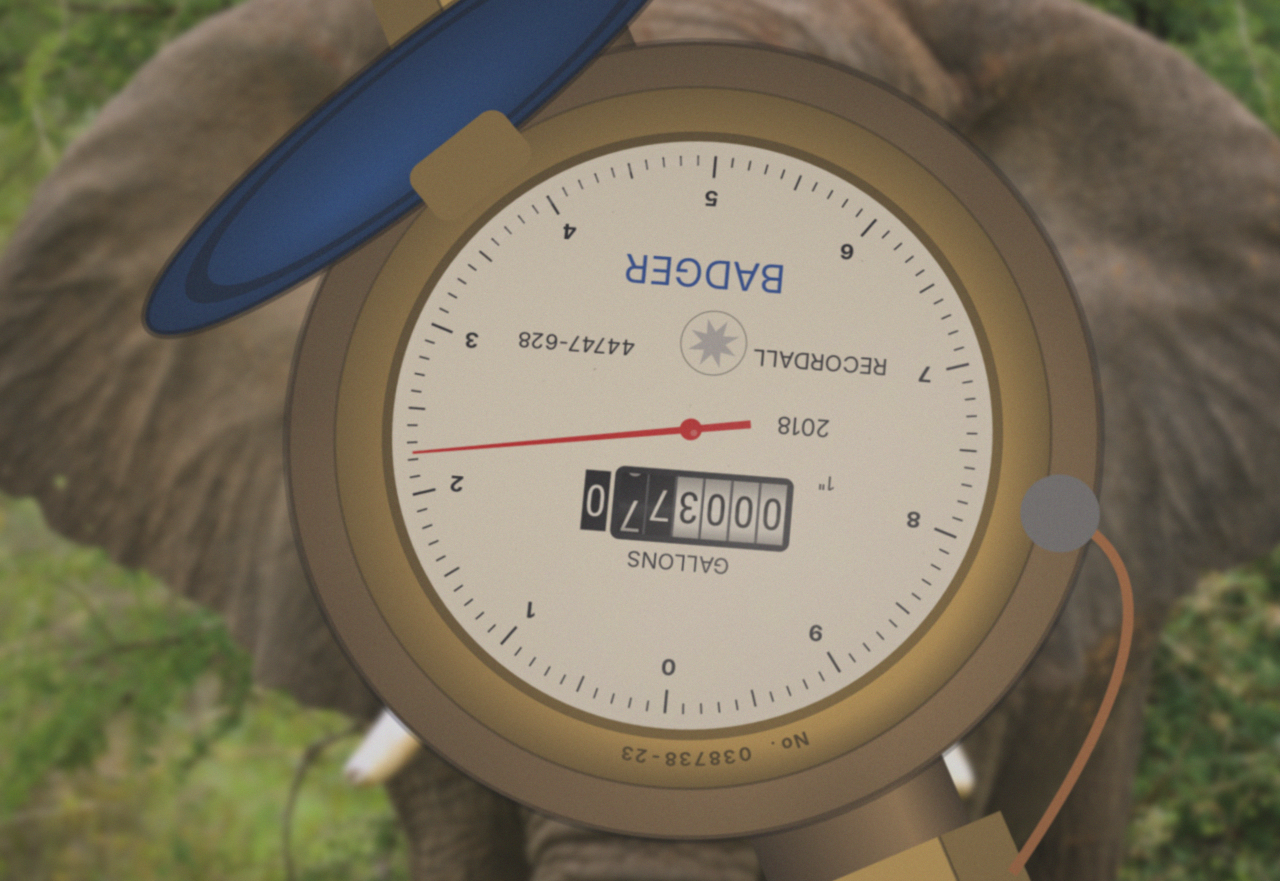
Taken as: 3772.2 gal
